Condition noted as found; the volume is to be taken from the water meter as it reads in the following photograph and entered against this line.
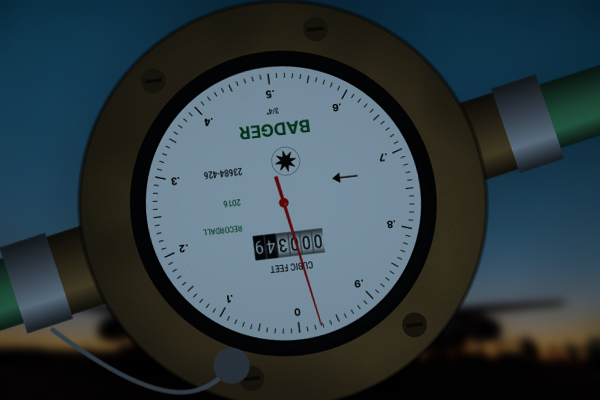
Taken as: 348.97 ft³
